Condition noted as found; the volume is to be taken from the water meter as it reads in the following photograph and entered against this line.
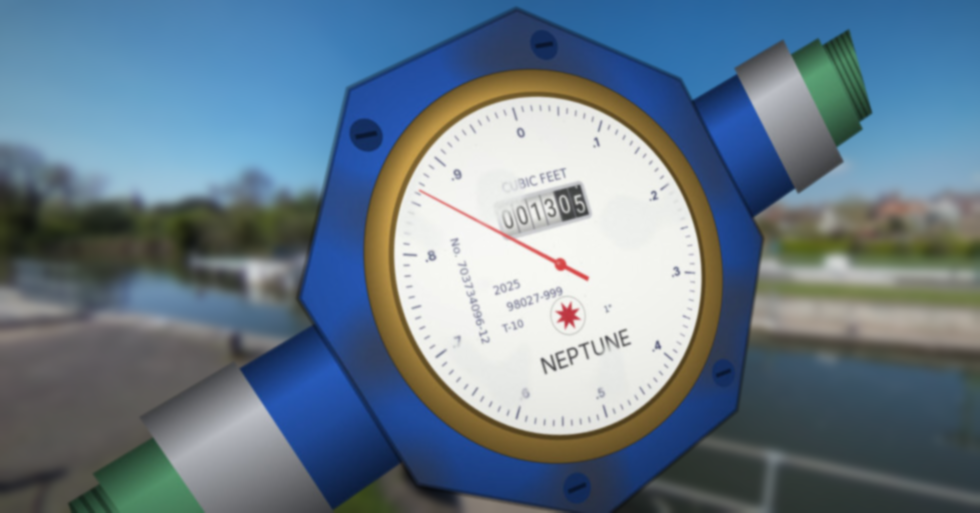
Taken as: 1304.86 ft³
